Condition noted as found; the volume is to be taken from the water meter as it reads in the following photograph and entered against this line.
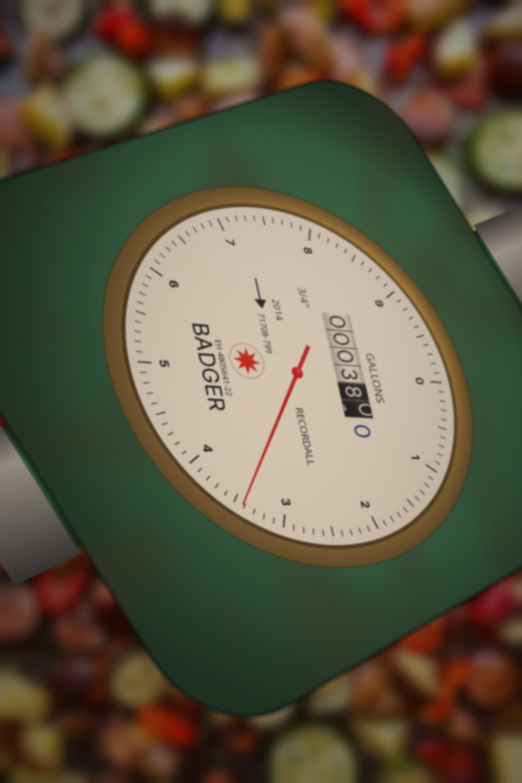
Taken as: 3803.4 gal
